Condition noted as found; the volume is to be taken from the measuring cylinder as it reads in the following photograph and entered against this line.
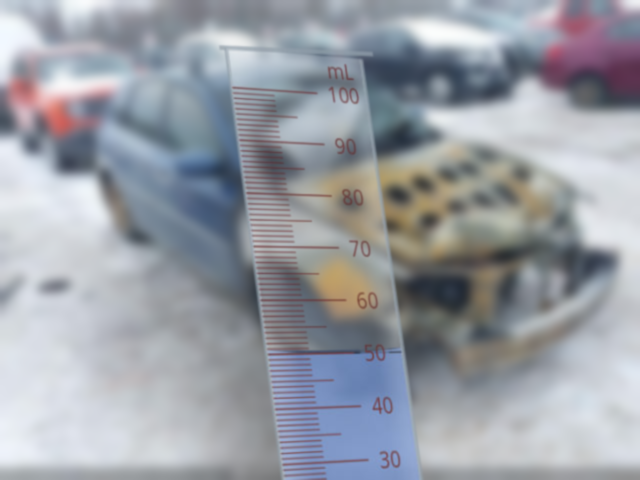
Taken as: 50 mL
